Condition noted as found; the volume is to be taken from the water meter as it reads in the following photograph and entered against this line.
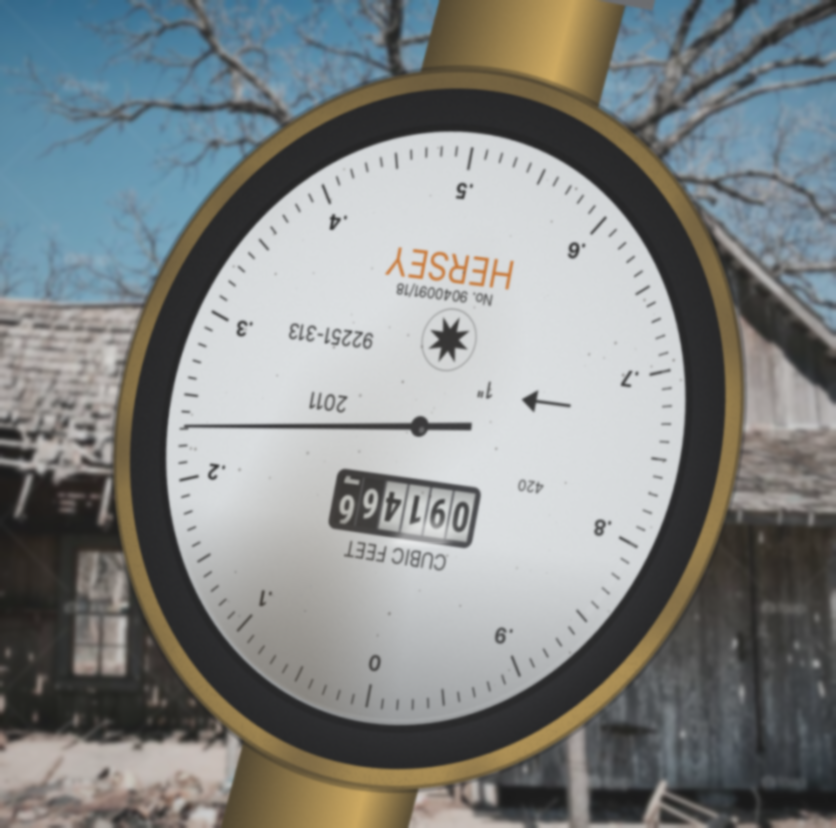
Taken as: 91466.23 ft³
